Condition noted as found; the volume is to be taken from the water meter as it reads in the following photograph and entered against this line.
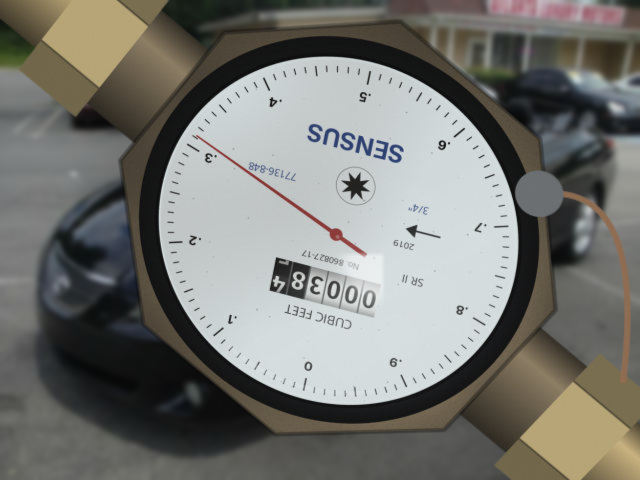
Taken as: 384.31 ft³
